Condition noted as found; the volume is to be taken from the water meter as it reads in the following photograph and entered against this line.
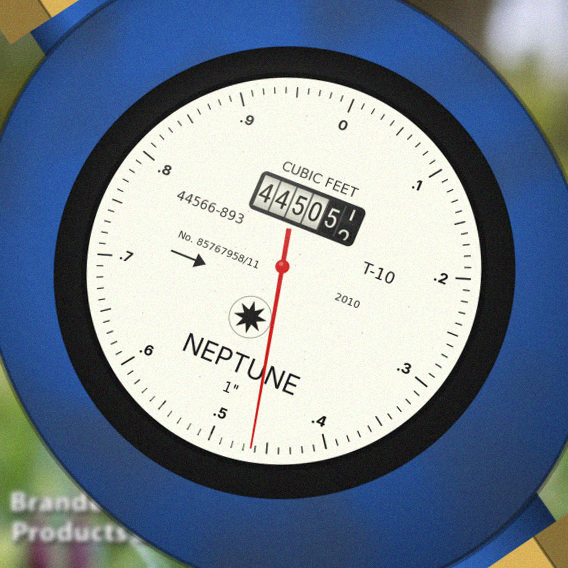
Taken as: 445051.46 ft³
